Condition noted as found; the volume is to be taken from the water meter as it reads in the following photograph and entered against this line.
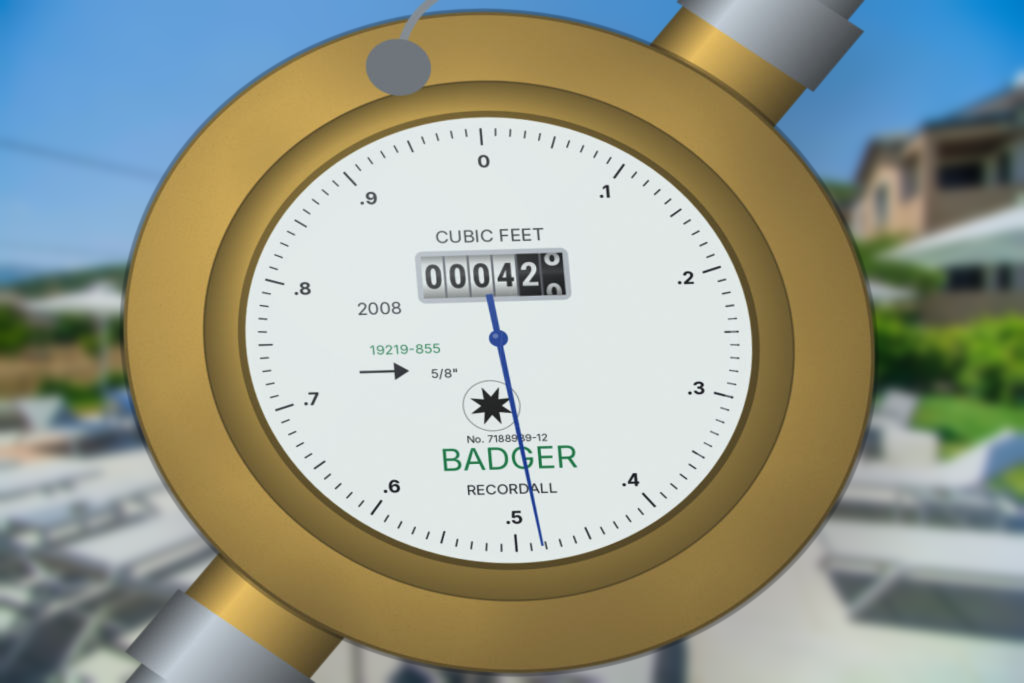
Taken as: 428.48 ft³
